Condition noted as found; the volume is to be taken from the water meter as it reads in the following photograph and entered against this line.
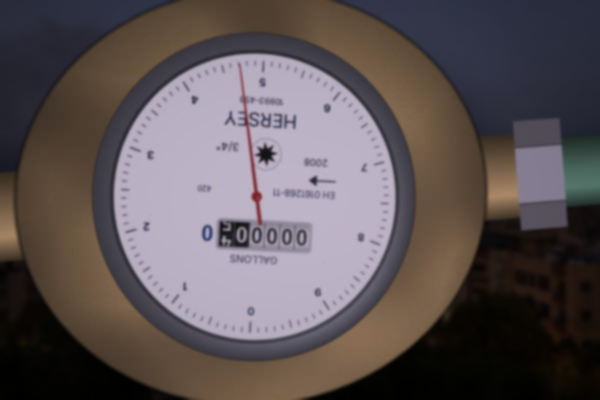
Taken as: 44.7 gal
